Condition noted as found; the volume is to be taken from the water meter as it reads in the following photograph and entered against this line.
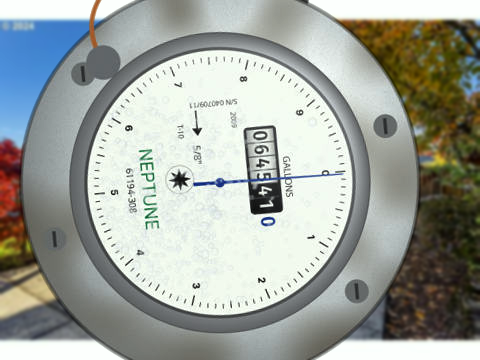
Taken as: 645410.0 gal
